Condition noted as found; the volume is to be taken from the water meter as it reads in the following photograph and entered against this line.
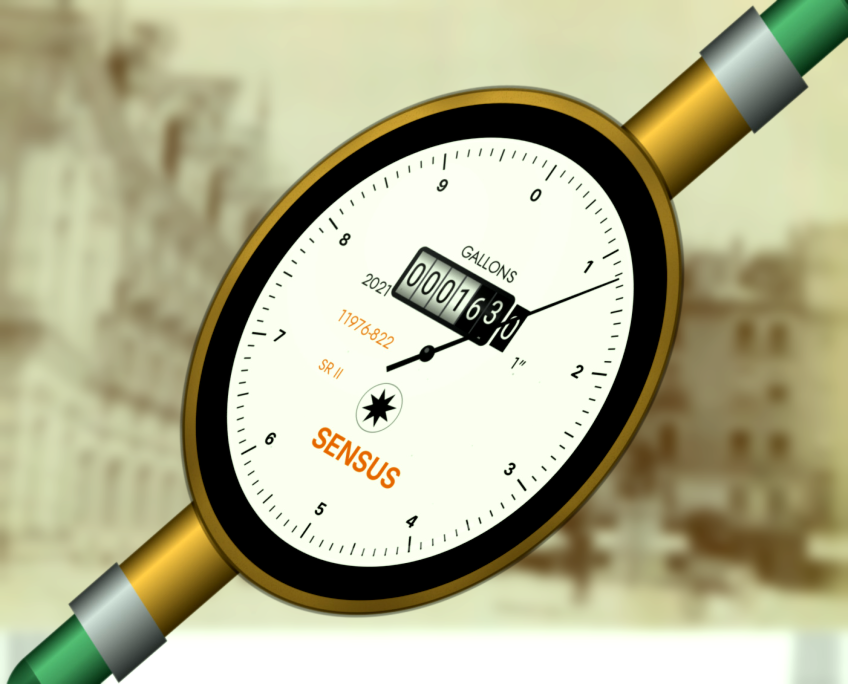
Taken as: 1631.2 gal
